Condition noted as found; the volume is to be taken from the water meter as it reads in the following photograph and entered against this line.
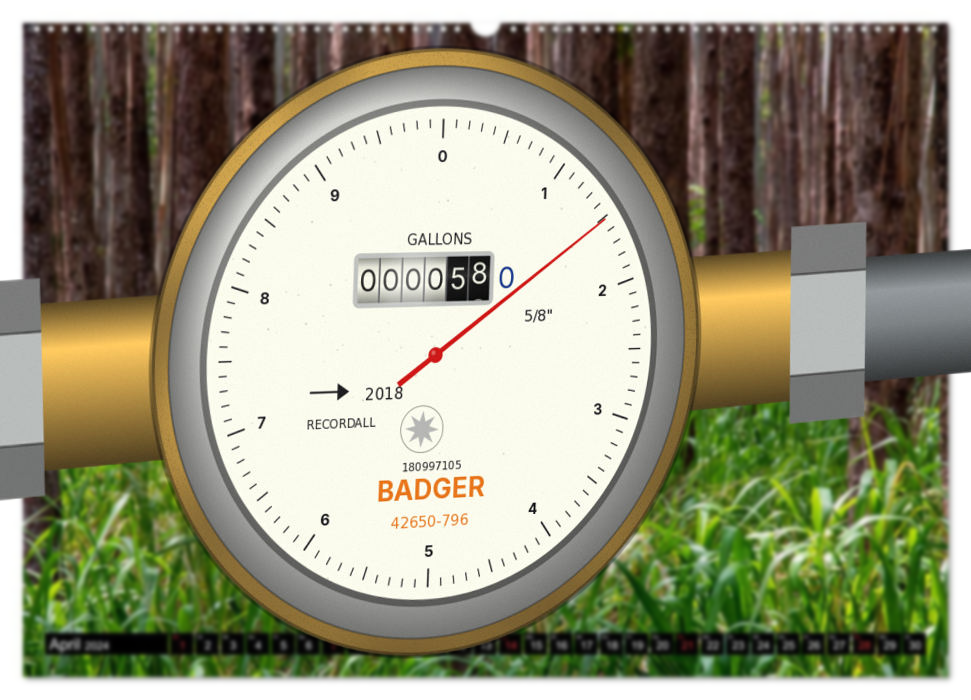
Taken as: 581.5 gal
